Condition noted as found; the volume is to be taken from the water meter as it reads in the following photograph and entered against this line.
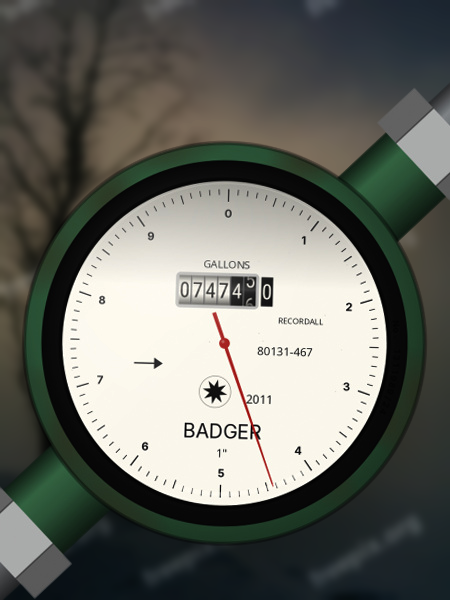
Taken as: 747454.4 gal
